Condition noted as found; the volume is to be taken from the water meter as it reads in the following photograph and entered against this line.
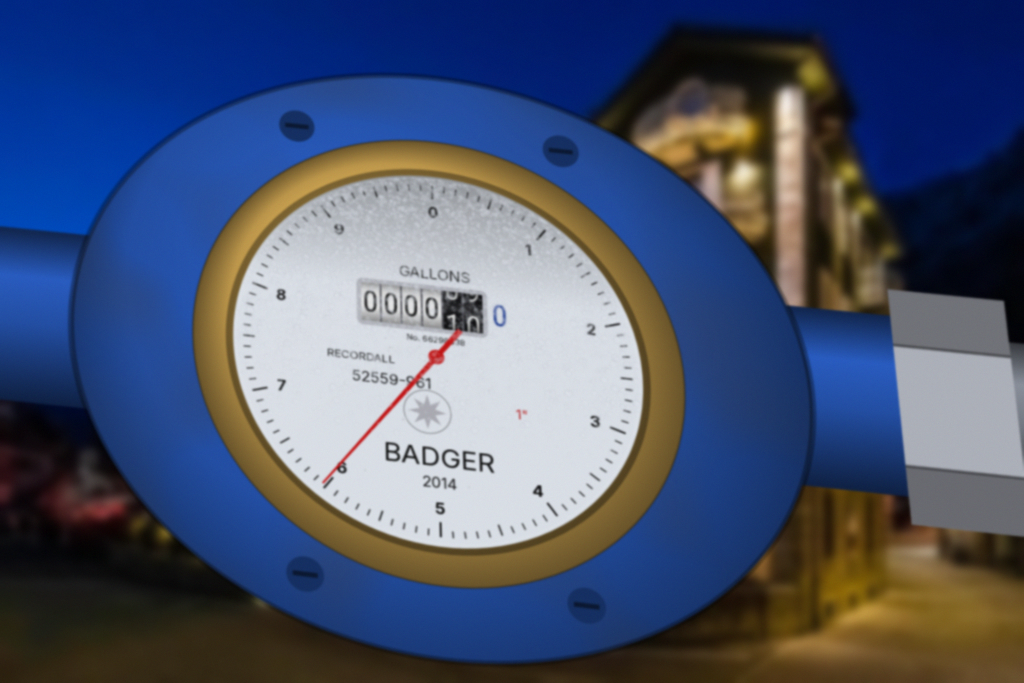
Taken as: 96.0 gal
